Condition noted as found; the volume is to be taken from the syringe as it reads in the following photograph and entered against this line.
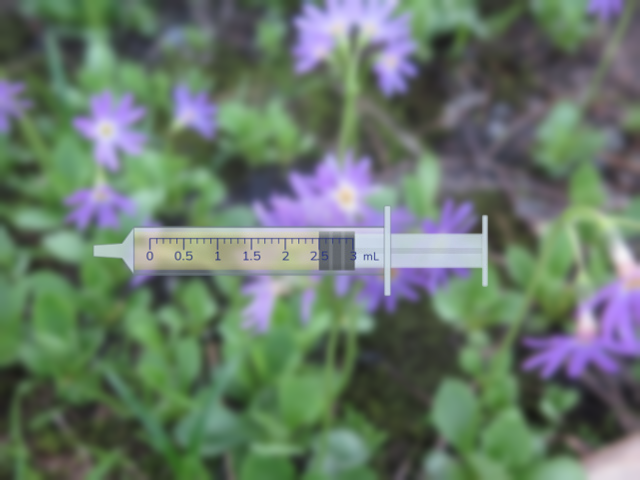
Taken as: 2.5 mL
